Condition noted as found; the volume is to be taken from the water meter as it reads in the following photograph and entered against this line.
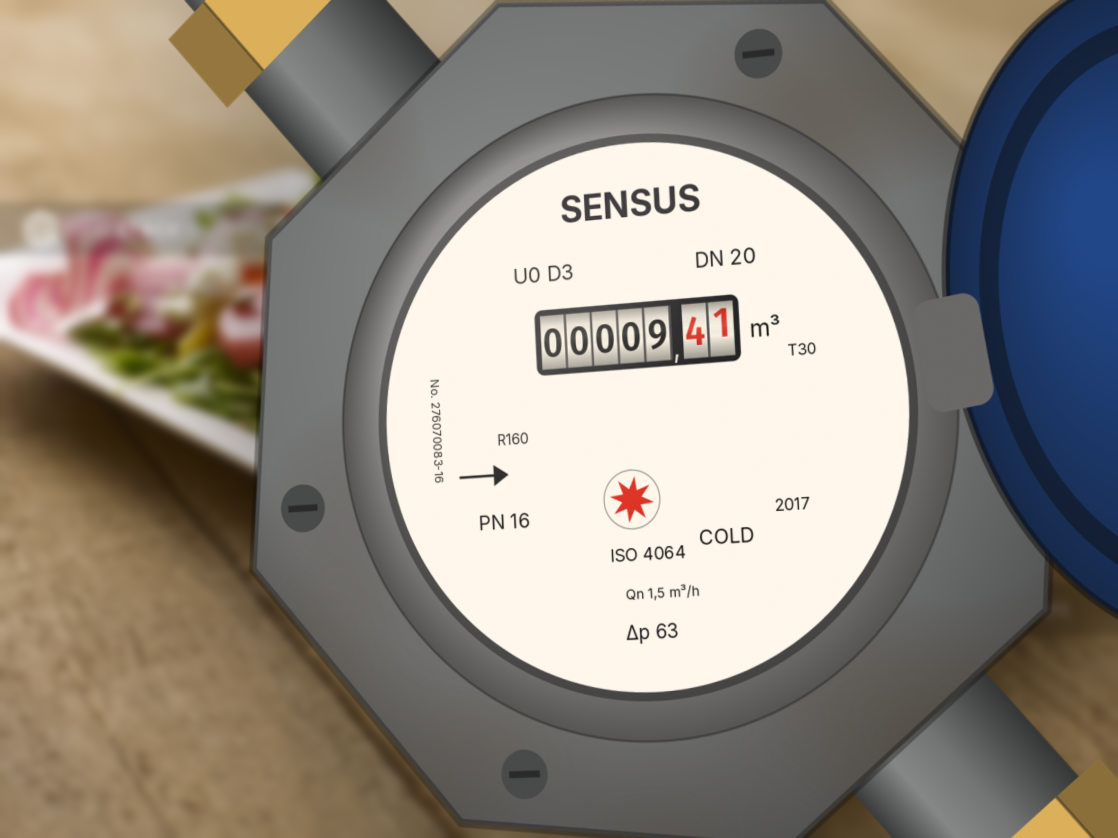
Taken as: 9.41 m³
